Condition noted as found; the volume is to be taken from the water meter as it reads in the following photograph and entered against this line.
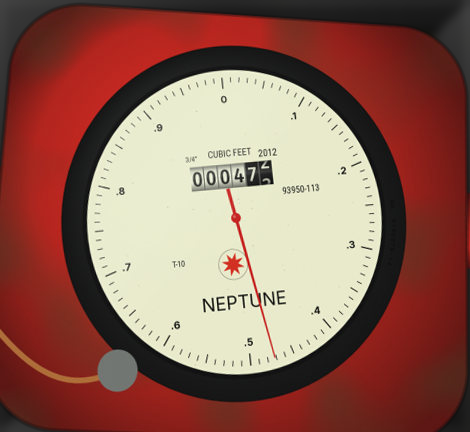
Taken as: 472.47 ft³
